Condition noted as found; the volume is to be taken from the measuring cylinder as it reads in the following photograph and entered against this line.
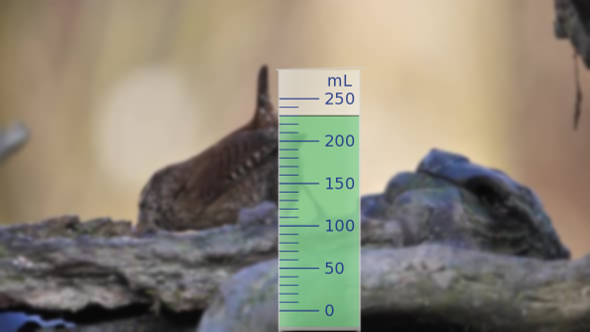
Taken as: 230 mL
